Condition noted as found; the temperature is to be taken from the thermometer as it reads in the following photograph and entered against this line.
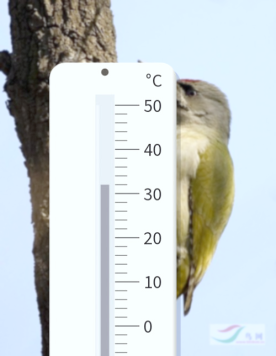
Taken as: 32 °C
